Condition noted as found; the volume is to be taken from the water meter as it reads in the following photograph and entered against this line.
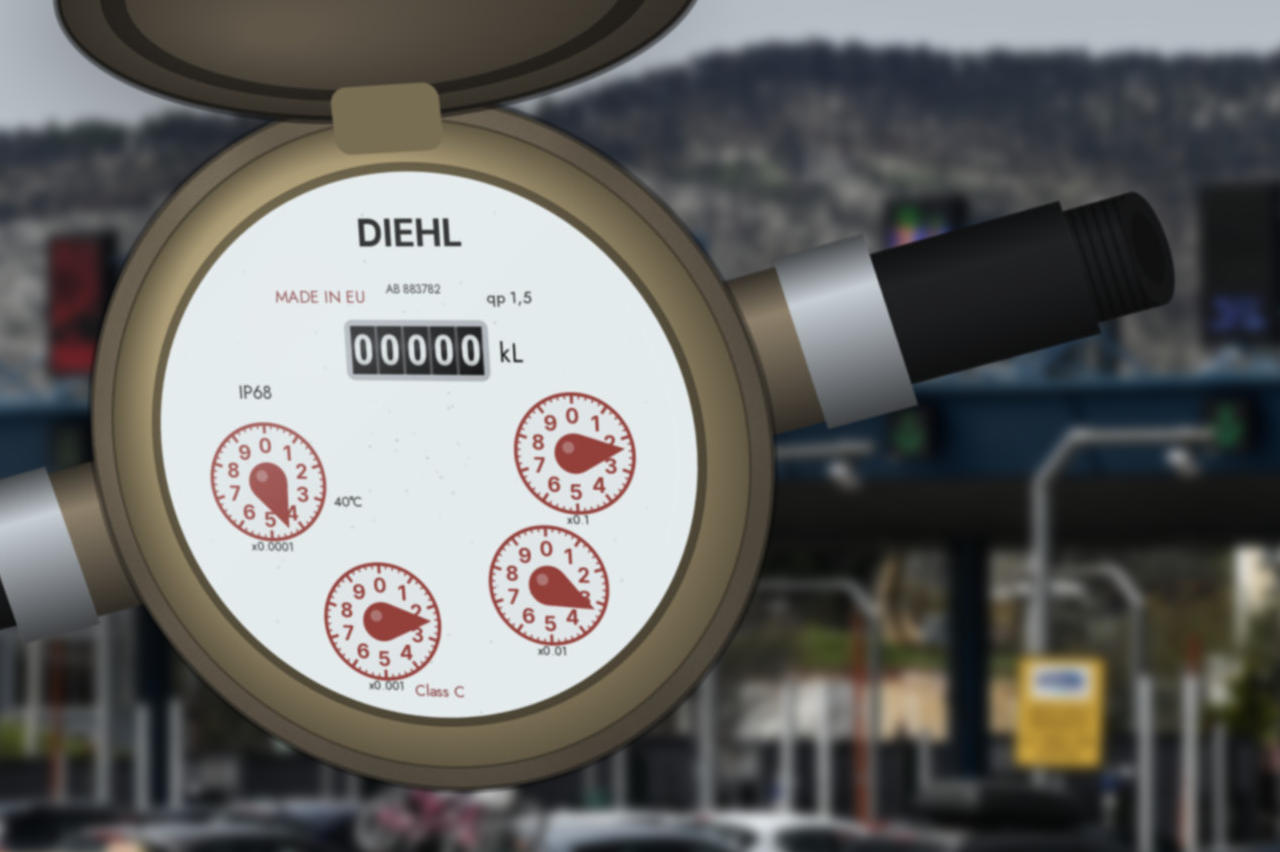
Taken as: 0.2324 kL
